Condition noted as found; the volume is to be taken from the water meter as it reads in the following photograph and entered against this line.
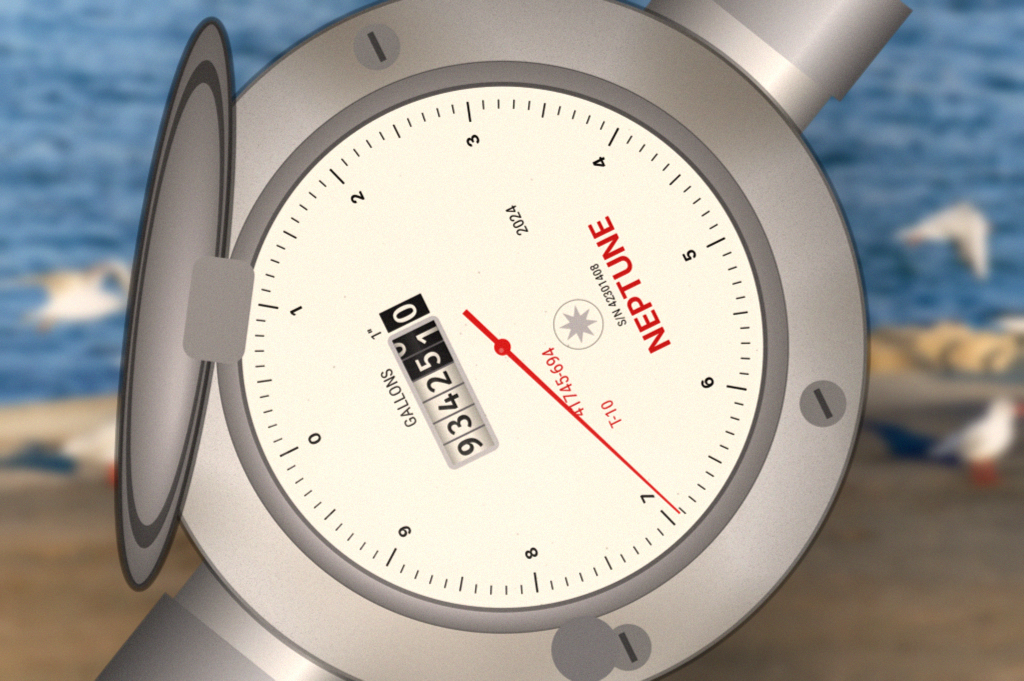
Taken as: 9342506.9 gal
